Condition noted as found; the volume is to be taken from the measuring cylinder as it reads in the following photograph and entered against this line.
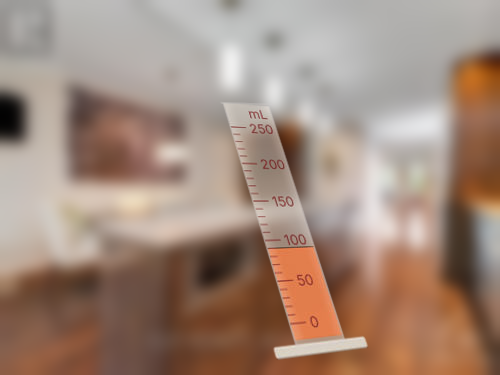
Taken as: 90 mL
